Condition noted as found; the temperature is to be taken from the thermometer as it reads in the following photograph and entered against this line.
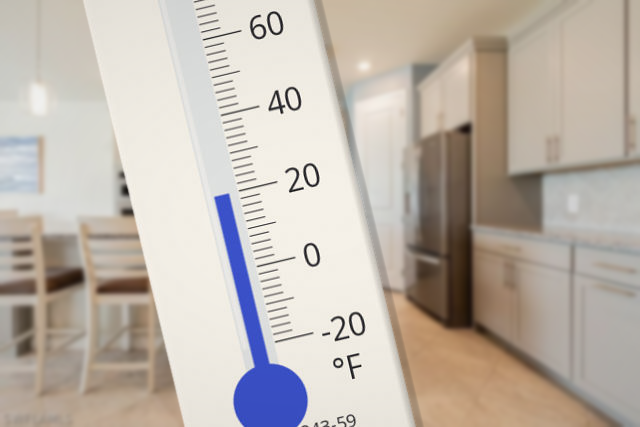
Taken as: 20 °F
